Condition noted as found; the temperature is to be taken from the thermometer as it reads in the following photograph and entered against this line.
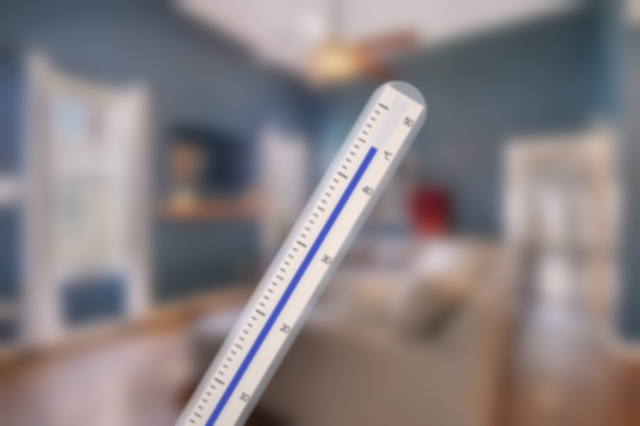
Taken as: 45 °C
